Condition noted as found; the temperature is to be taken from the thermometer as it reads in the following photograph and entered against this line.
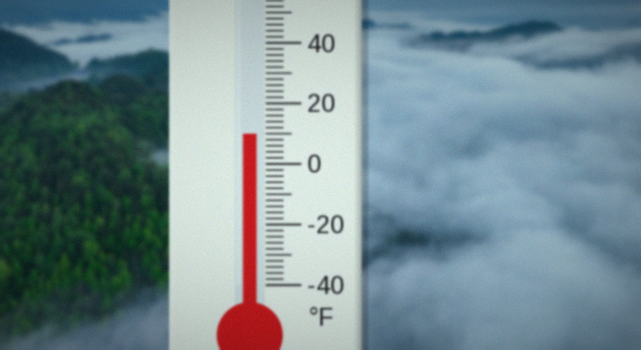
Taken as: 10 °F
